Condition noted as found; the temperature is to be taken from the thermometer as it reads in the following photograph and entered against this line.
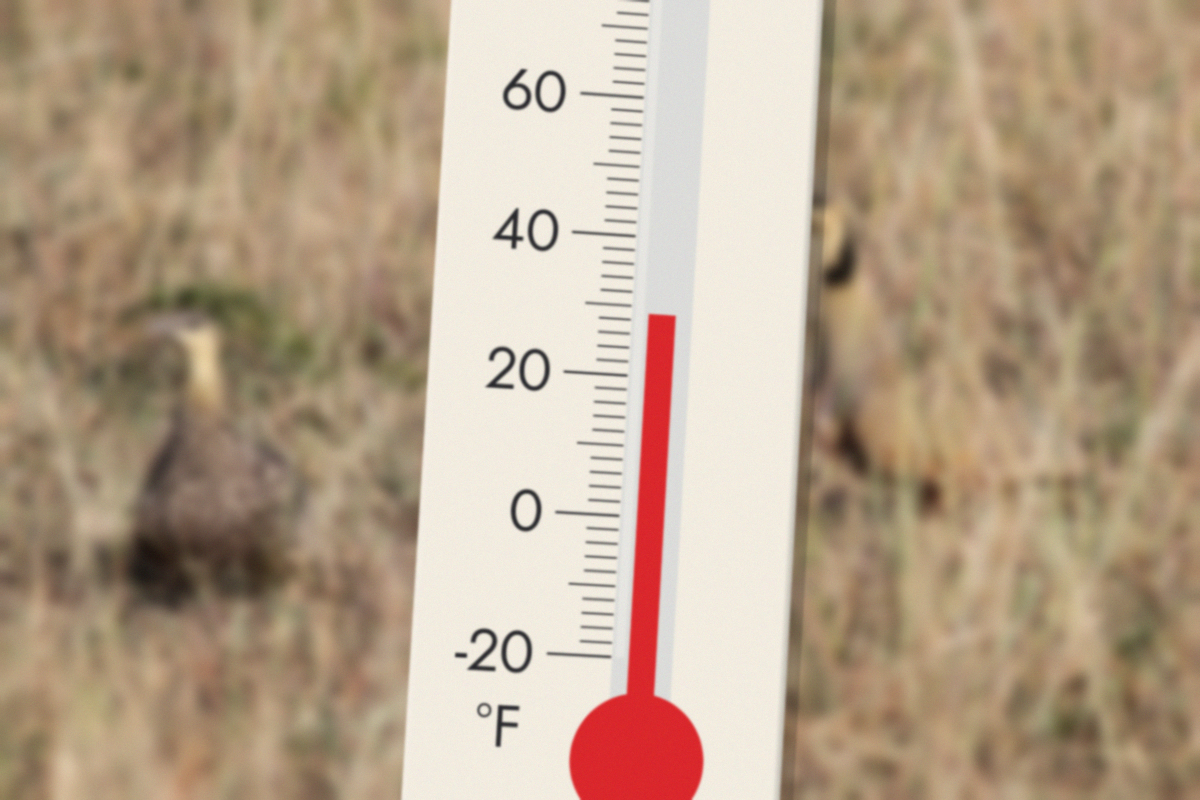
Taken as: 29 °F
